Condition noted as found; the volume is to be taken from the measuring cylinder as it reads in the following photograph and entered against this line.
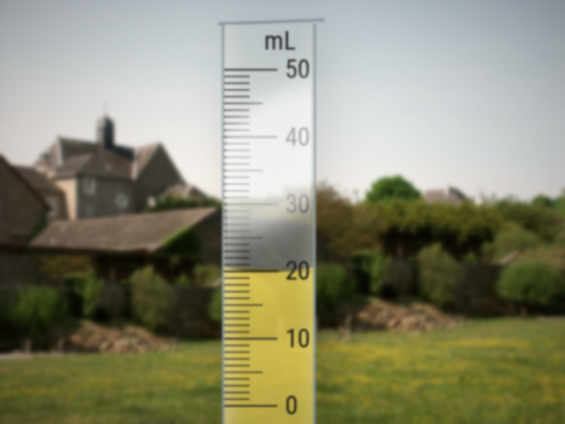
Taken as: 20 mL
